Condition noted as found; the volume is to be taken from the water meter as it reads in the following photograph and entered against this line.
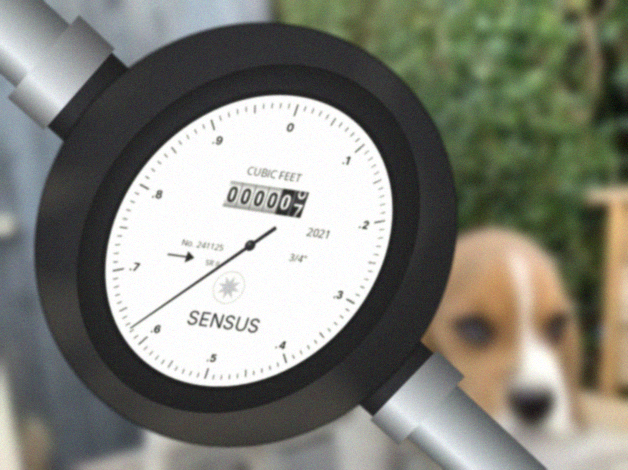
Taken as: 6.62 ft³
